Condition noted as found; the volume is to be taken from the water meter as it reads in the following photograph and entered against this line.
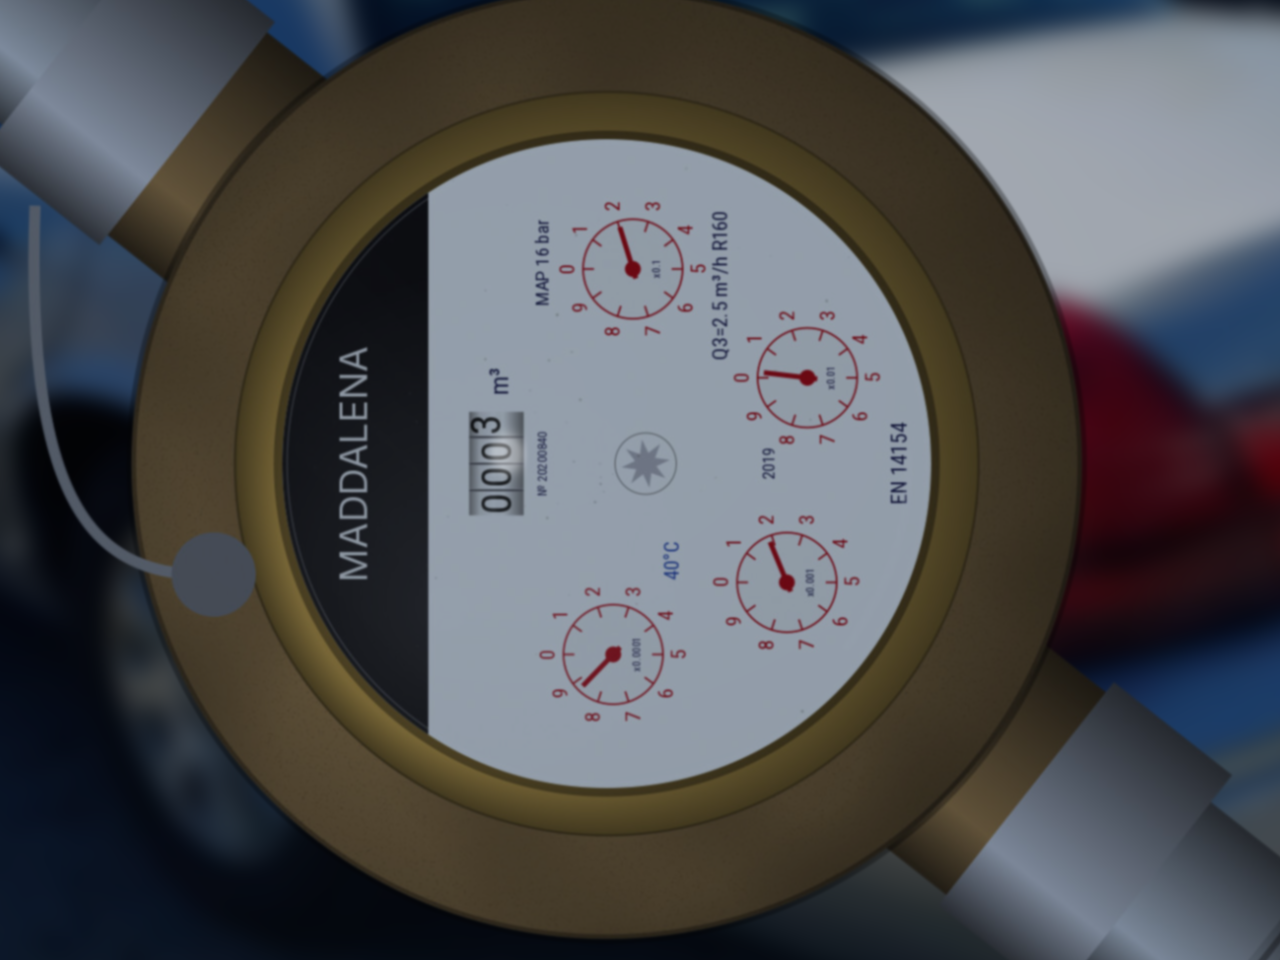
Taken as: 3.2018 m³
